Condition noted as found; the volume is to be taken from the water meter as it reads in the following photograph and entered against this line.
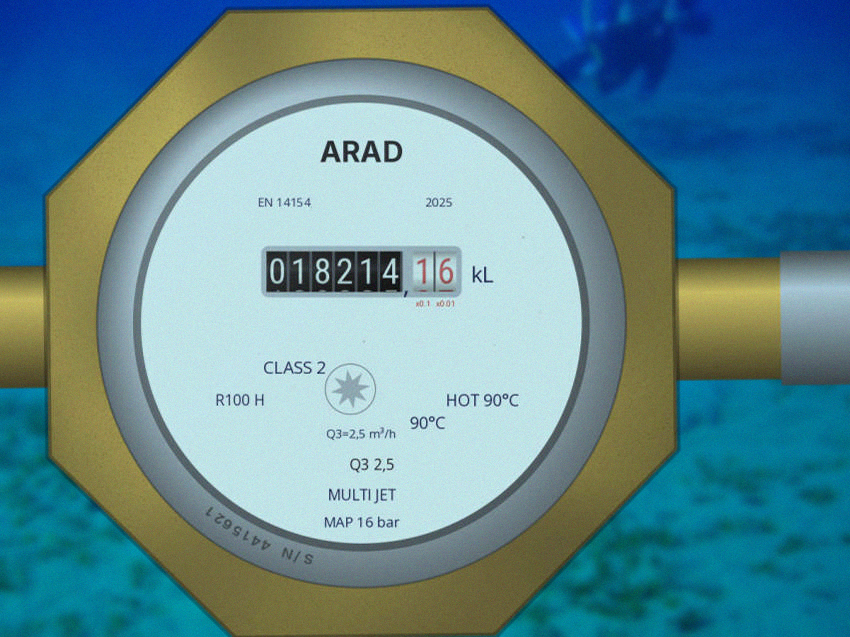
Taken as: 18214.16 kL
